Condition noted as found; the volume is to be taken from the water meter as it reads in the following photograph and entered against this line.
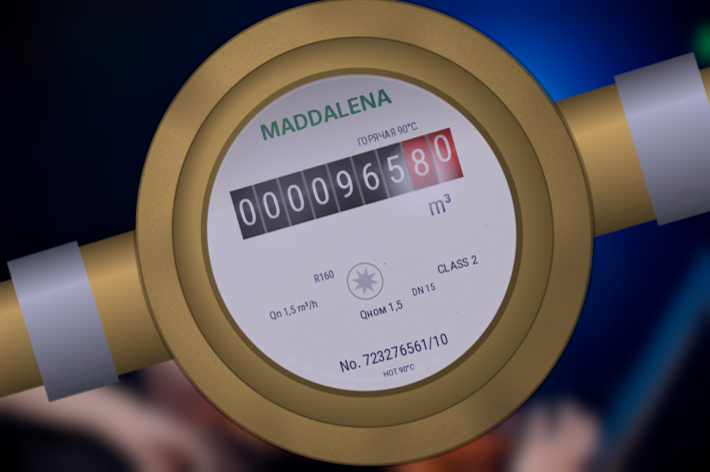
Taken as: 965.80 m³
